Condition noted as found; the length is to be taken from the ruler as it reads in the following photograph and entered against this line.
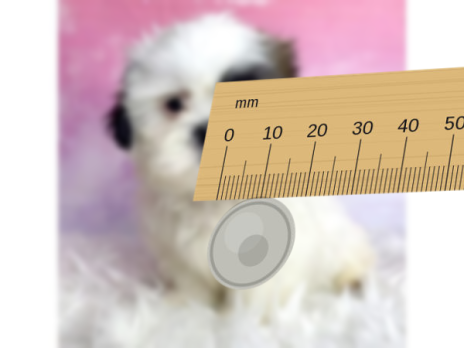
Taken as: 19 mm
